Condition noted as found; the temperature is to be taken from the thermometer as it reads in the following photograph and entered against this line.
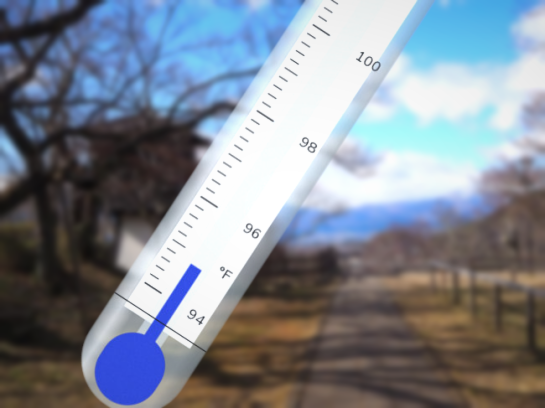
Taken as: 94.8 °F
